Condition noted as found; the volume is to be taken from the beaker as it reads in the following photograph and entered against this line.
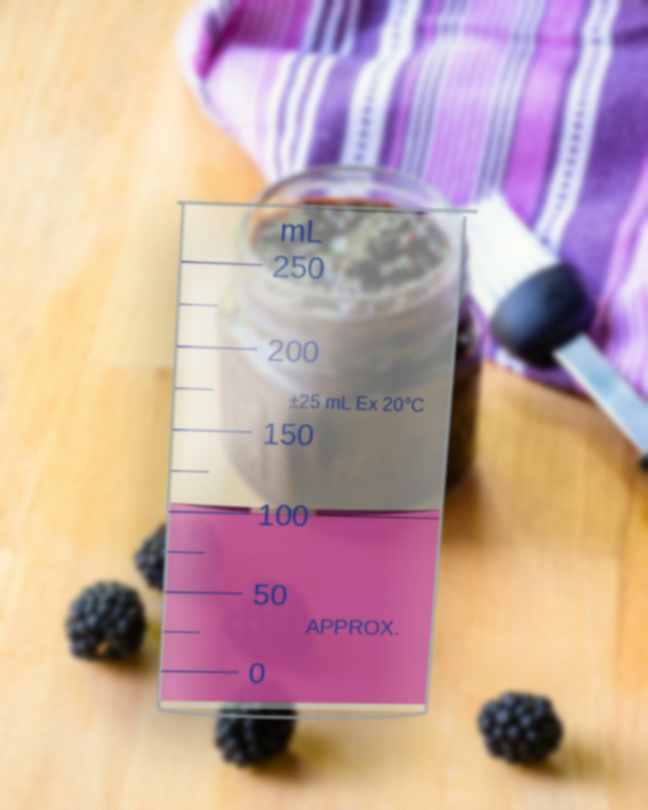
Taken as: 100 mL
